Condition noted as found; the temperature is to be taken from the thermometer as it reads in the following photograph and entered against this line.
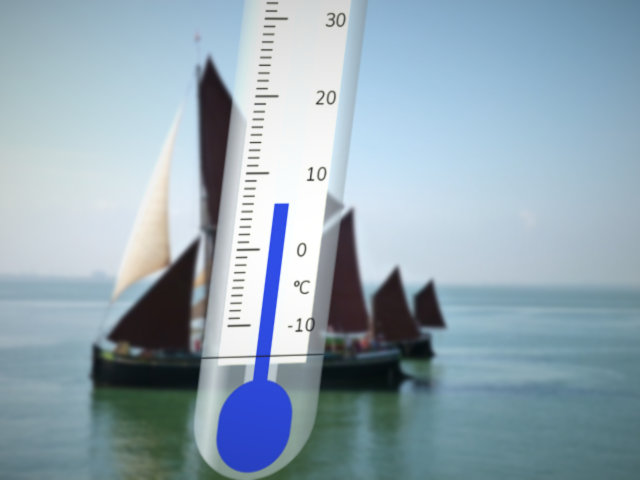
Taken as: 6 °C
